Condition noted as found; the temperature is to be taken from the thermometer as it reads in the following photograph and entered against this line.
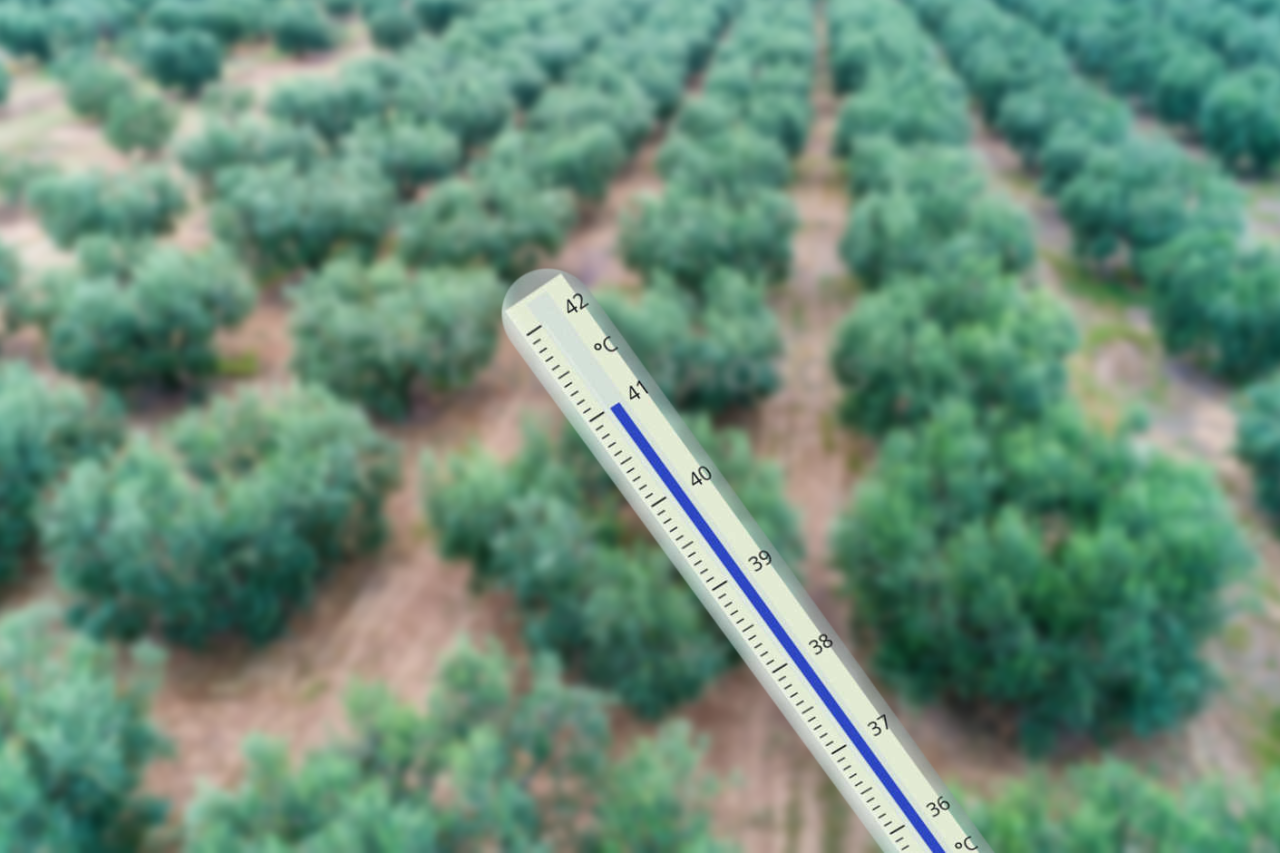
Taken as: 41 °C
